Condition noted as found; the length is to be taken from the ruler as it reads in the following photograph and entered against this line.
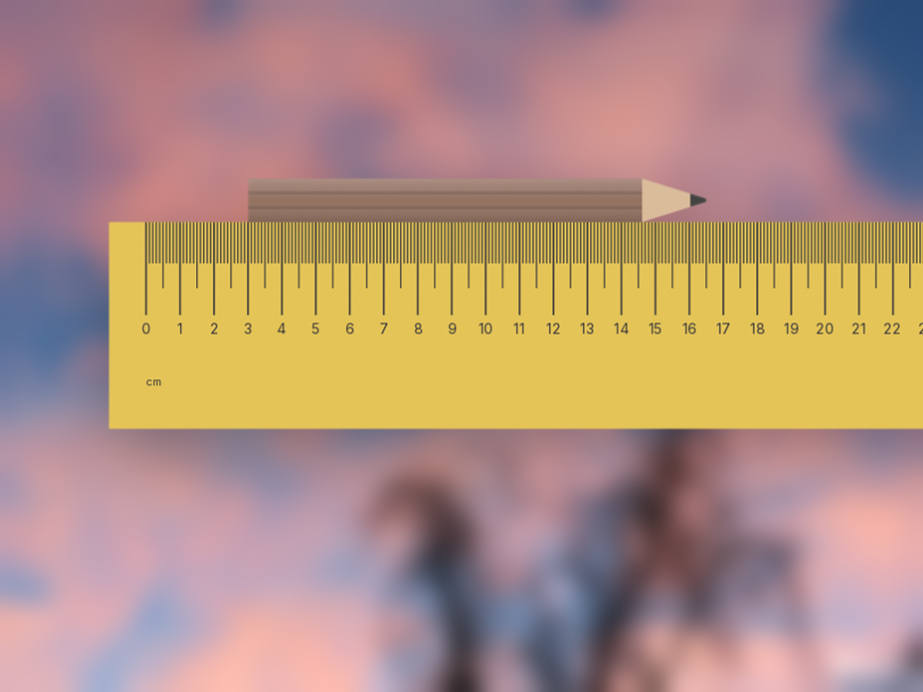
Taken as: 13.5 cm
